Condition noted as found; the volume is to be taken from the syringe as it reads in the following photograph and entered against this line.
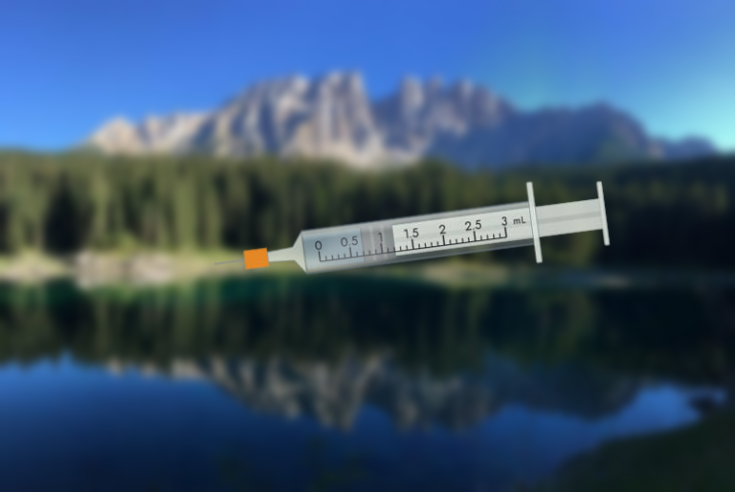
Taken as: 0.7 mL
